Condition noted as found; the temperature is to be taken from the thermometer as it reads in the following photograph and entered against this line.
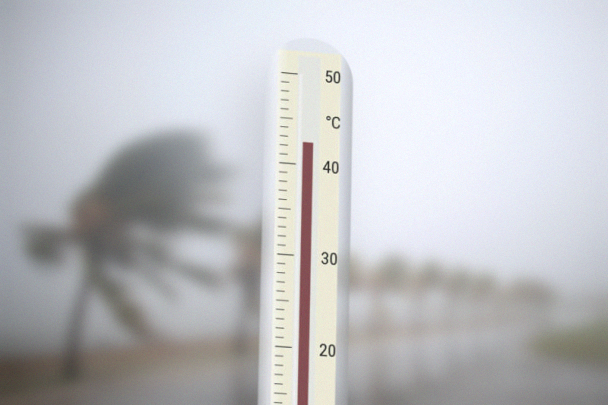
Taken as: 42.5 °C
